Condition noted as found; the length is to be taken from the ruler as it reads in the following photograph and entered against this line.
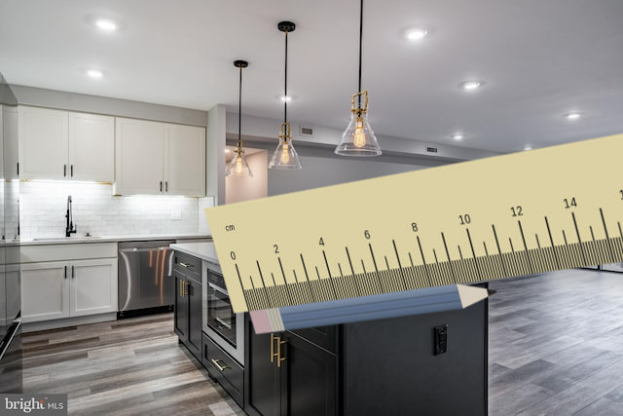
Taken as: 10.5 cm
